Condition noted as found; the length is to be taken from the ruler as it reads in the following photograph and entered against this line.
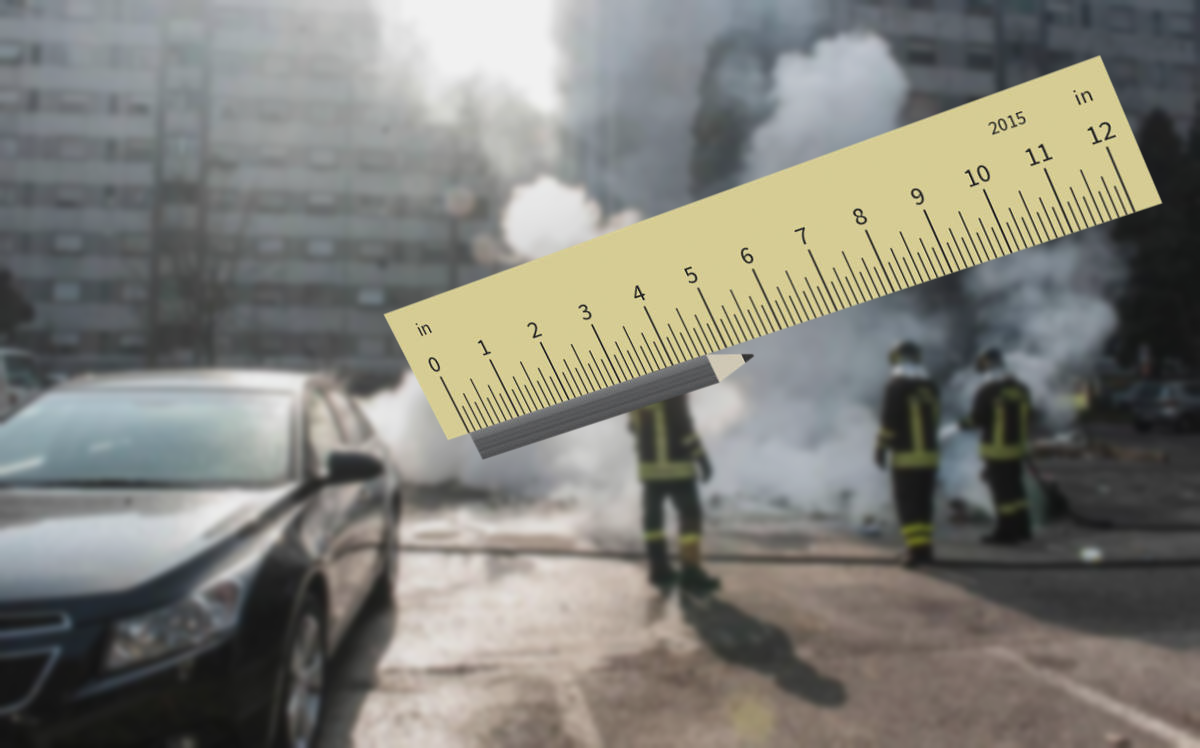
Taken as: 5.375 in
